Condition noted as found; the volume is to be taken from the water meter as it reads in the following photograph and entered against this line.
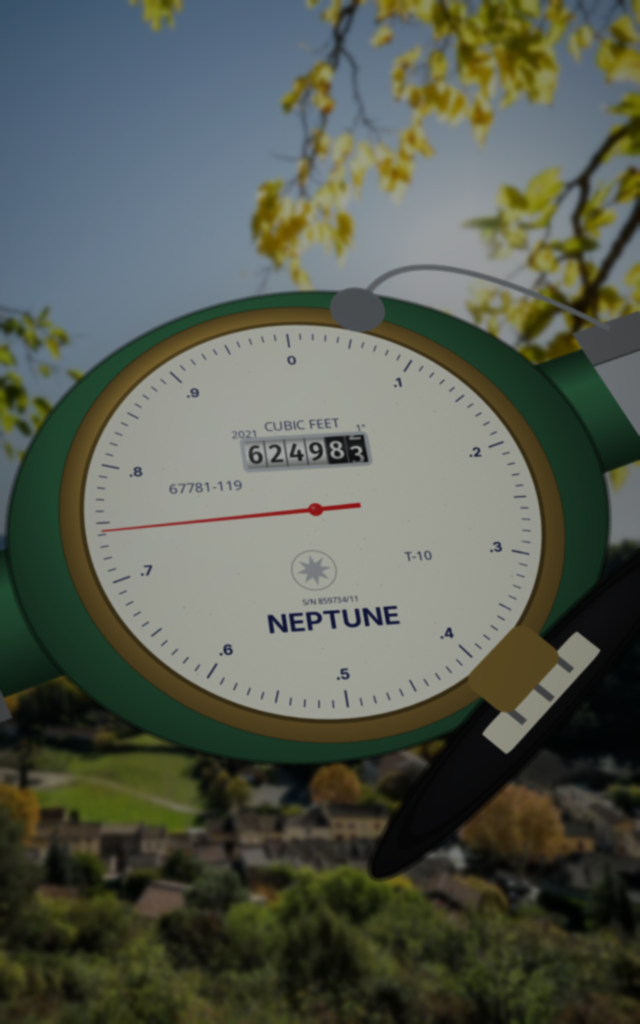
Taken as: 624982.74 ft³
